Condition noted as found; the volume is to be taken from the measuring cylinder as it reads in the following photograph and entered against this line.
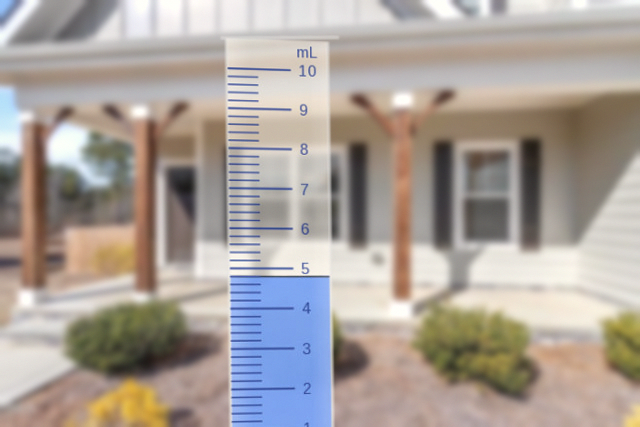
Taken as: 4.8 mL
